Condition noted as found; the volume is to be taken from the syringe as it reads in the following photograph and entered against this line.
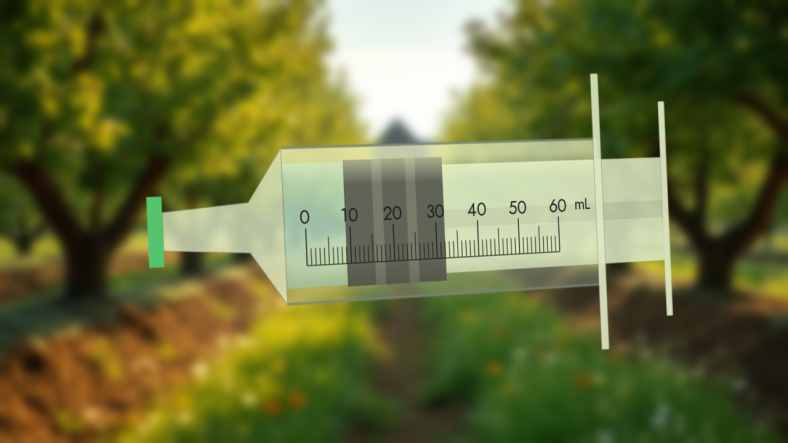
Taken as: 9 mL
